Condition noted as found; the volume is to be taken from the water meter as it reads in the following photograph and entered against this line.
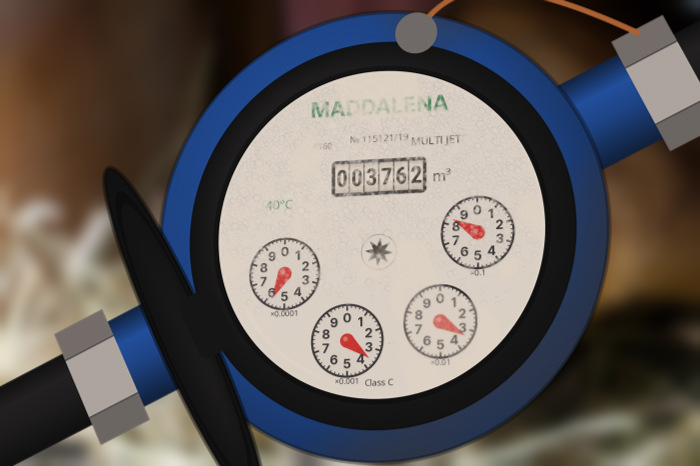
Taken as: 3762.8335 m³
